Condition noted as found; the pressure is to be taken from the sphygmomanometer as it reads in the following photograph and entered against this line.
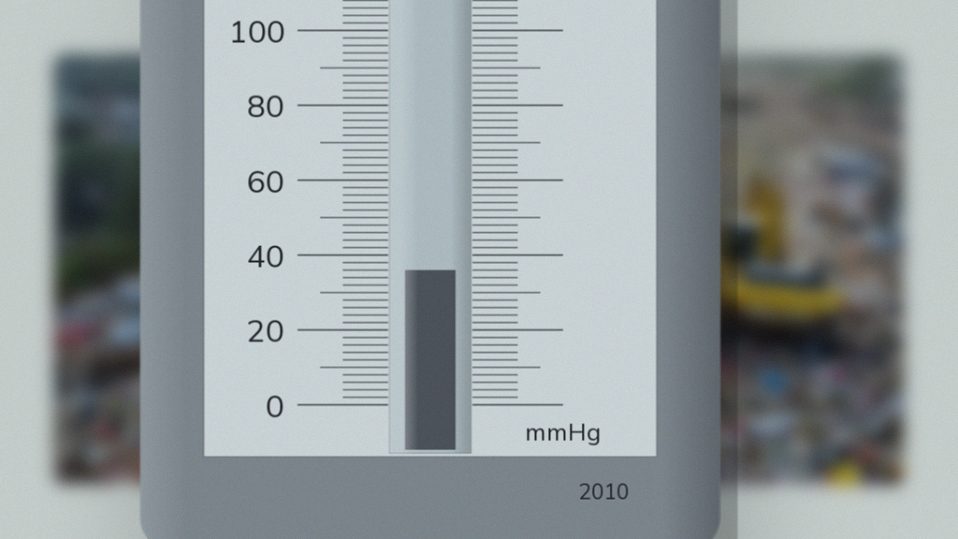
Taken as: 36 mmHg
